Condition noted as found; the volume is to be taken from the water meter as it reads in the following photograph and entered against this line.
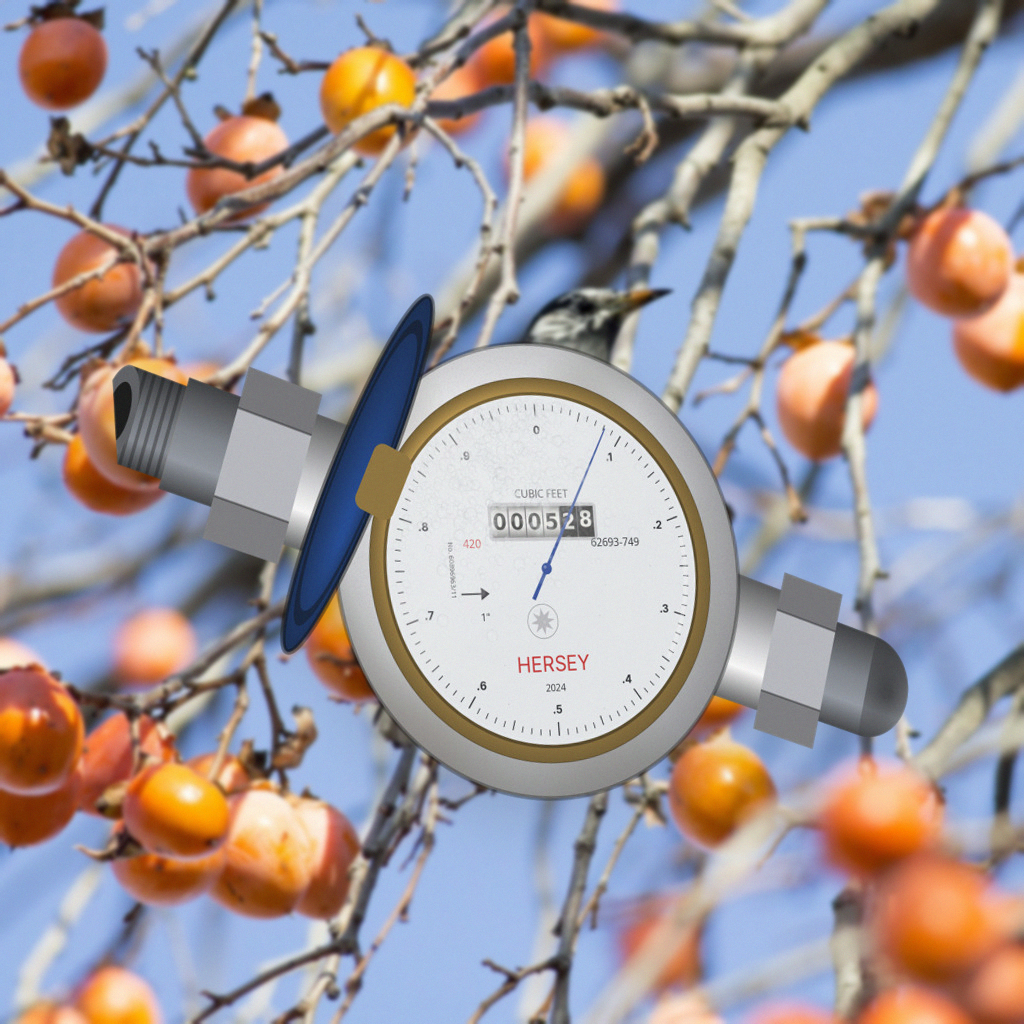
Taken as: 528.08 ft³
